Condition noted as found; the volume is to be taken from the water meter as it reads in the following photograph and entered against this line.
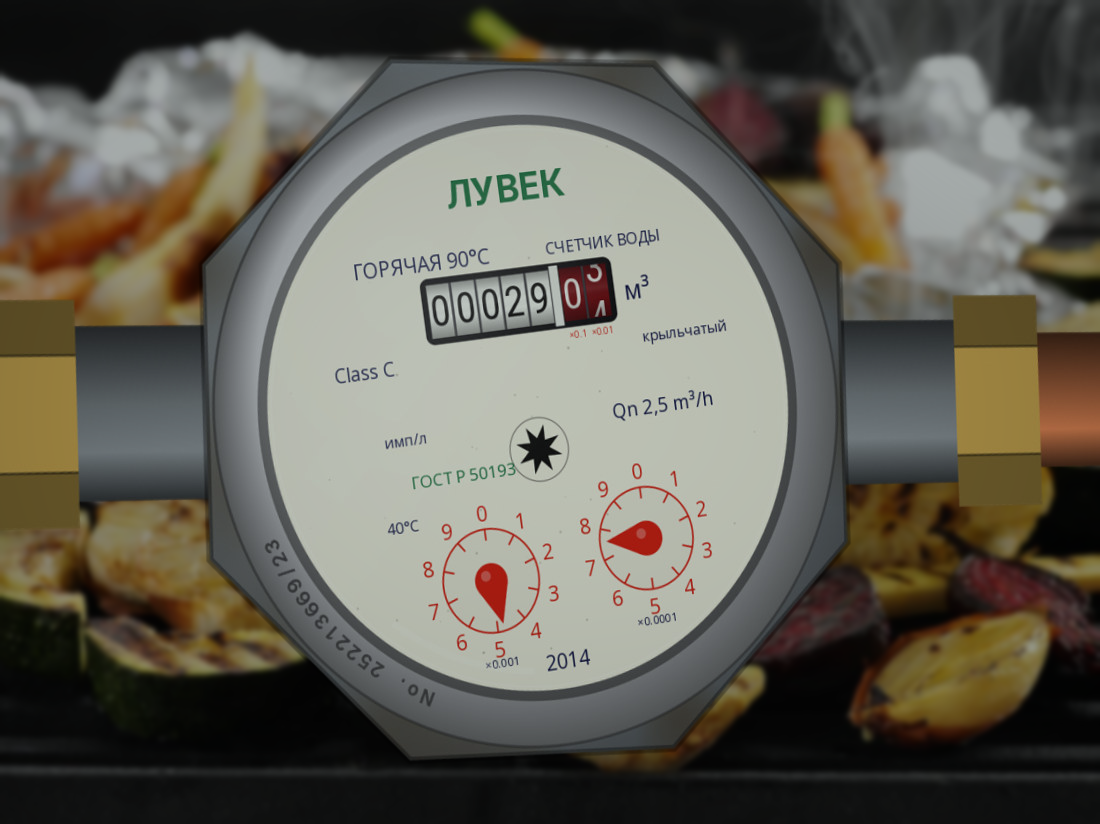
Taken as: 29.0347 m³
